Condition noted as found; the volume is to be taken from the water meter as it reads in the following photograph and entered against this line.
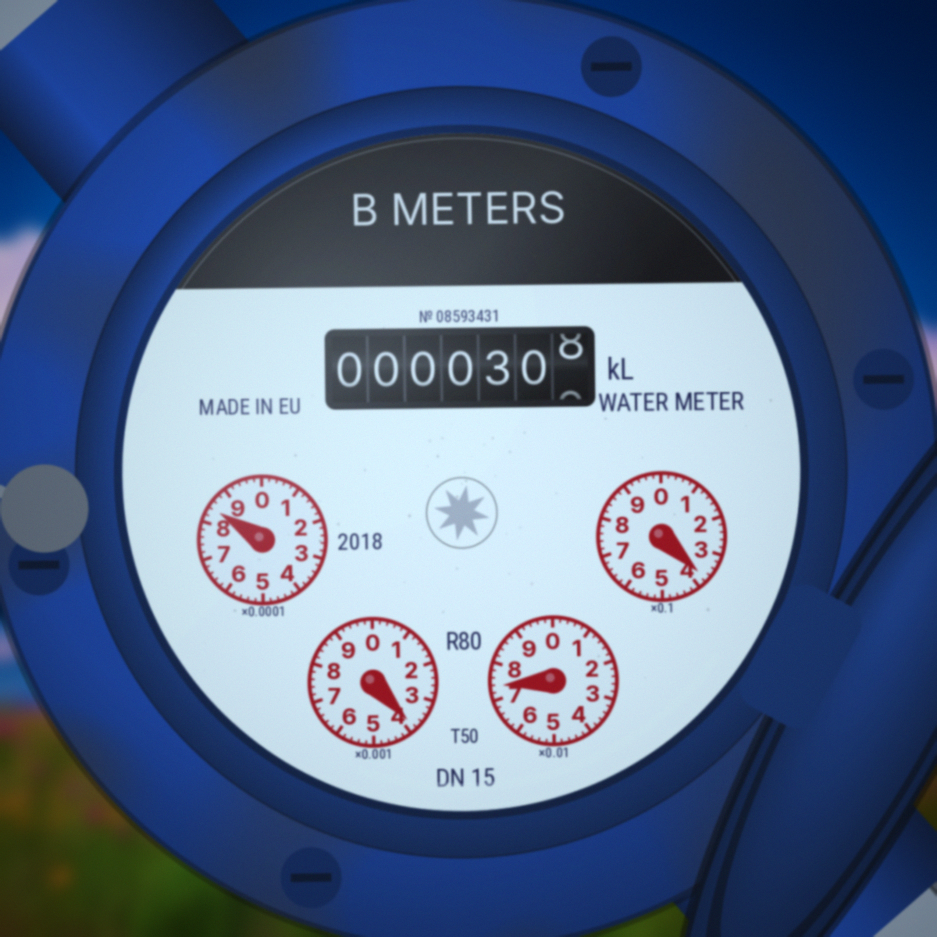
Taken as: 308.3738 kL
